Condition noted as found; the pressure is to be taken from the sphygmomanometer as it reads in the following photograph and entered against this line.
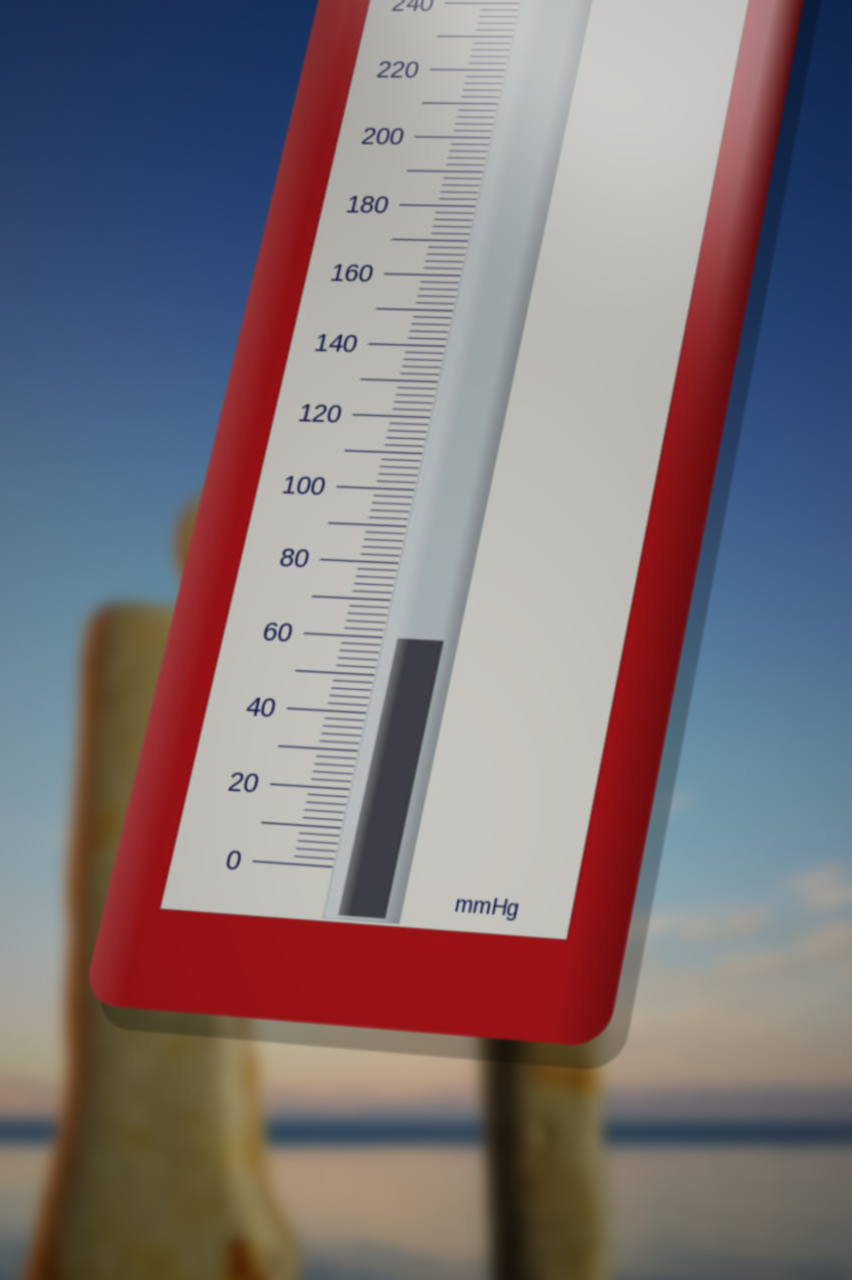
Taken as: 60 mmHg
